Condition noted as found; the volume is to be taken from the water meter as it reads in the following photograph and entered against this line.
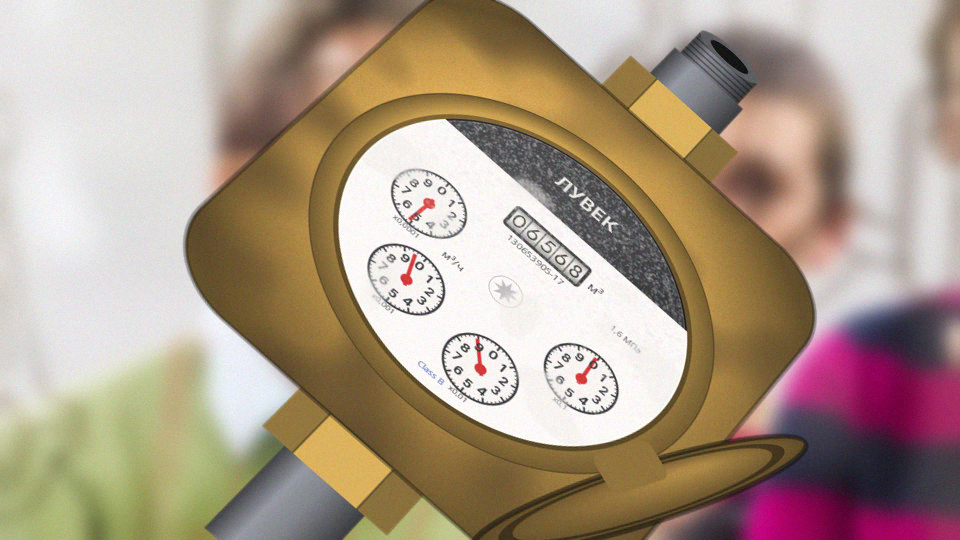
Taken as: 6567.9895 m³
